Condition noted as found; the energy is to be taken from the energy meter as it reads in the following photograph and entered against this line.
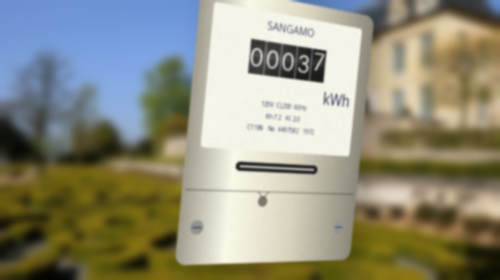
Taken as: 37 kWh
